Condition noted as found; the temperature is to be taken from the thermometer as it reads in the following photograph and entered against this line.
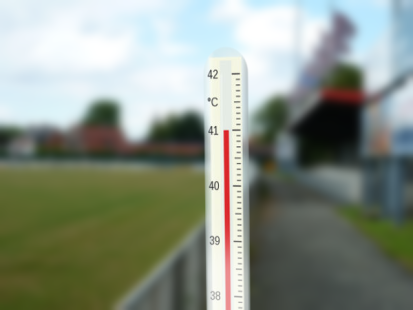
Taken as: 41 °C
